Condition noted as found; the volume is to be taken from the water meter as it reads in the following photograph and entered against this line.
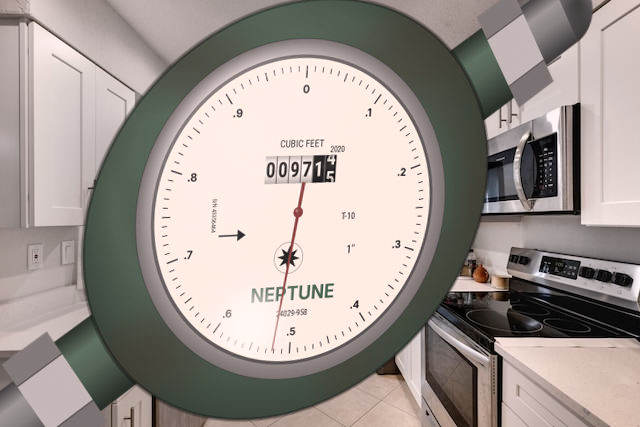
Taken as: 9714.52 ft³
